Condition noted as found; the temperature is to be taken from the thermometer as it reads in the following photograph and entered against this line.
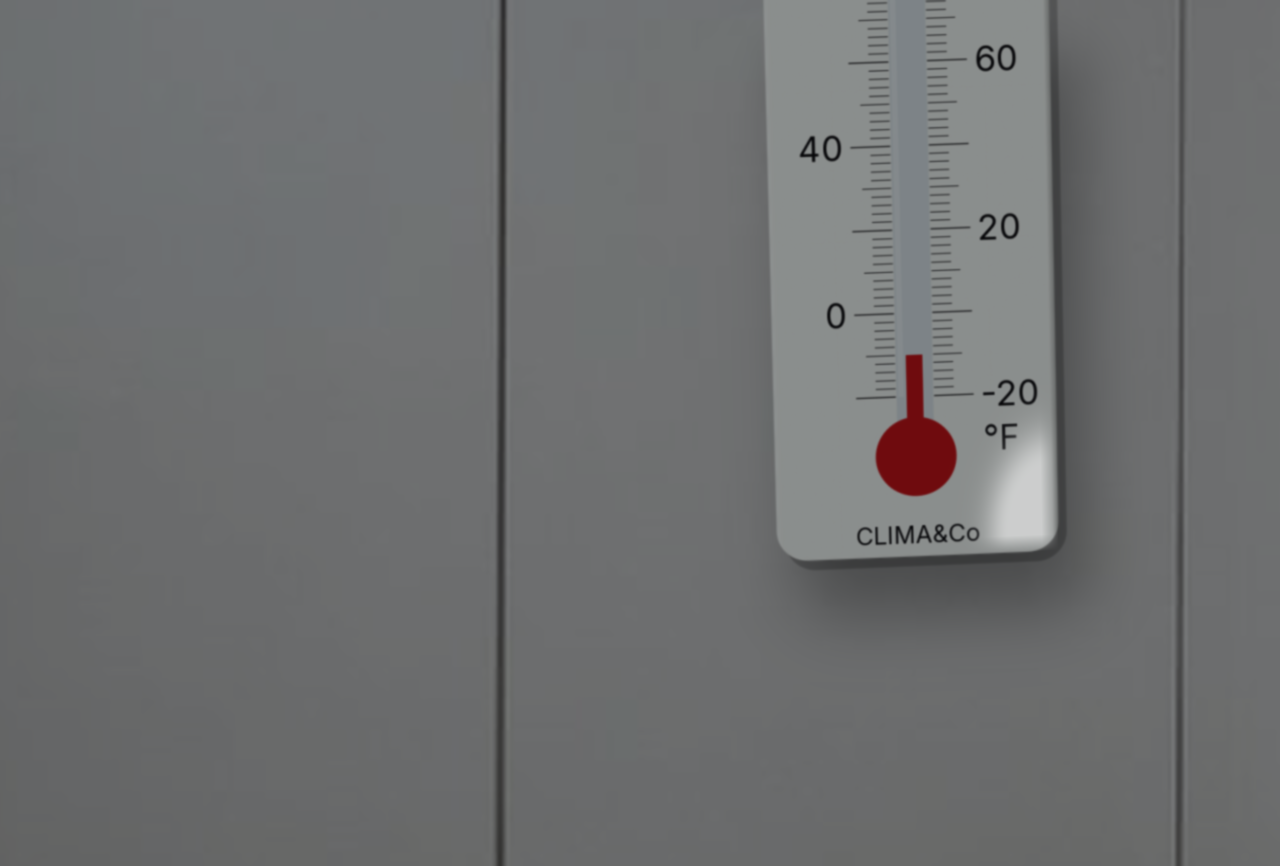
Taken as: -10 °F
